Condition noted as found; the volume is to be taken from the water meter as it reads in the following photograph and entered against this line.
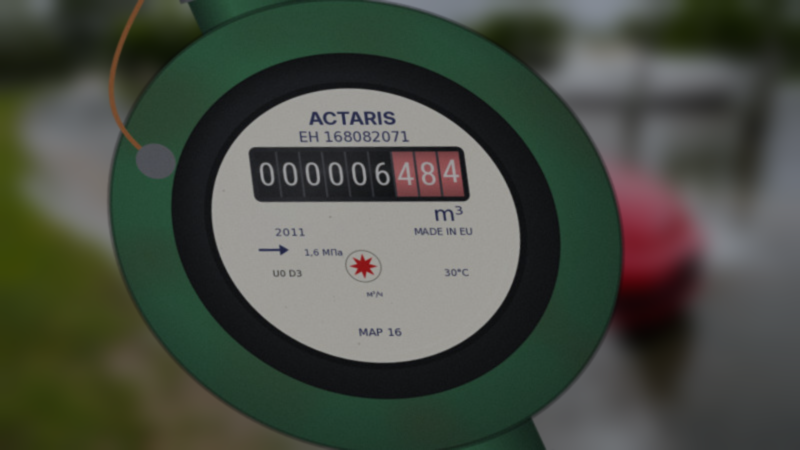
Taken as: 6.484 m³
